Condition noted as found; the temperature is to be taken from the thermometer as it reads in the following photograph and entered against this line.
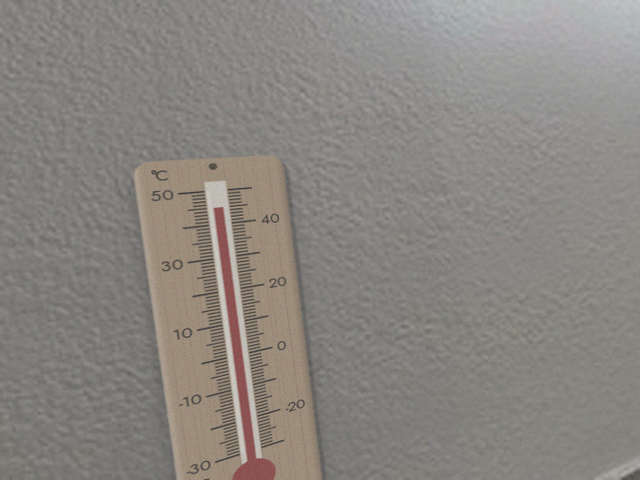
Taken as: 45 °C
